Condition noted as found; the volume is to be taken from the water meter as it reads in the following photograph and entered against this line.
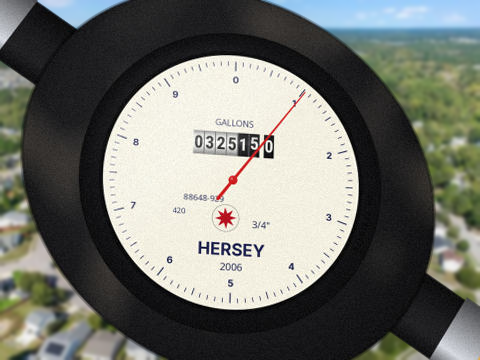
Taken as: 325151.0 gal
